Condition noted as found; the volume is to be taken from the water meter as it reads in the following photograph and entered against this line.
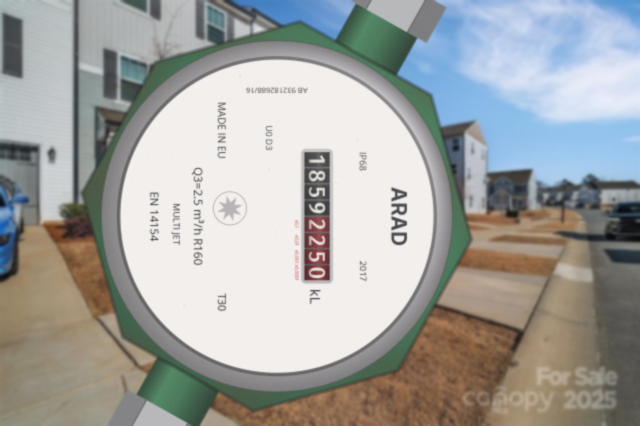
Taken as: 1859.2250 kL
